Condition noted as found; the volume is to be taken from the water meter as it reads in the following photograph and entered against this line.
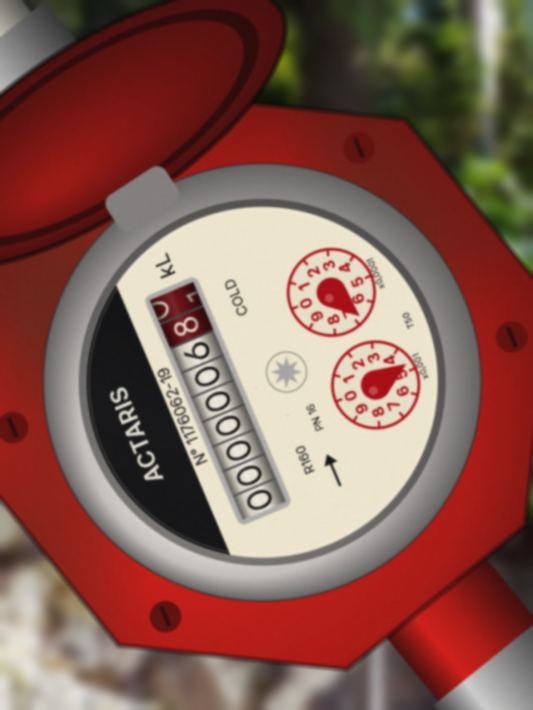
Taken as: 6.8046 kL
